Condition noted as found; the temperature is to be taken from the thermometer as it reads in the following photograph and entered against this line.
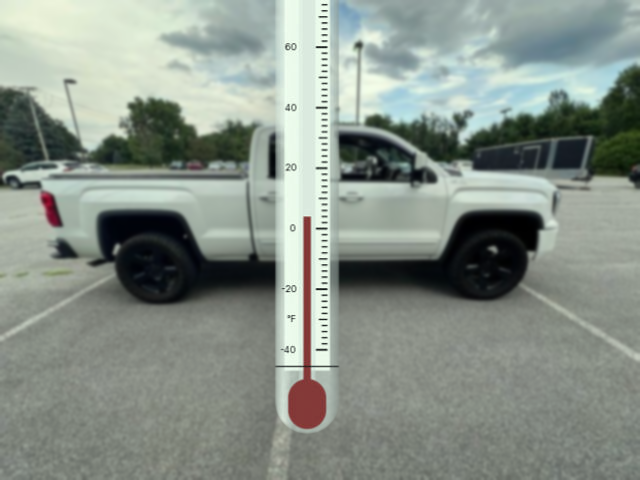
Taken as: 4 °F
